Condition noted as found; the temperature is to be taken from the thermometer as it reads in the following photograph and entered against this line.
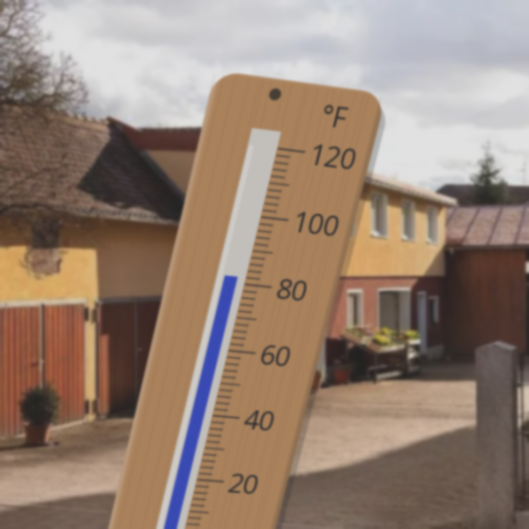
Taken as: 82 °F
